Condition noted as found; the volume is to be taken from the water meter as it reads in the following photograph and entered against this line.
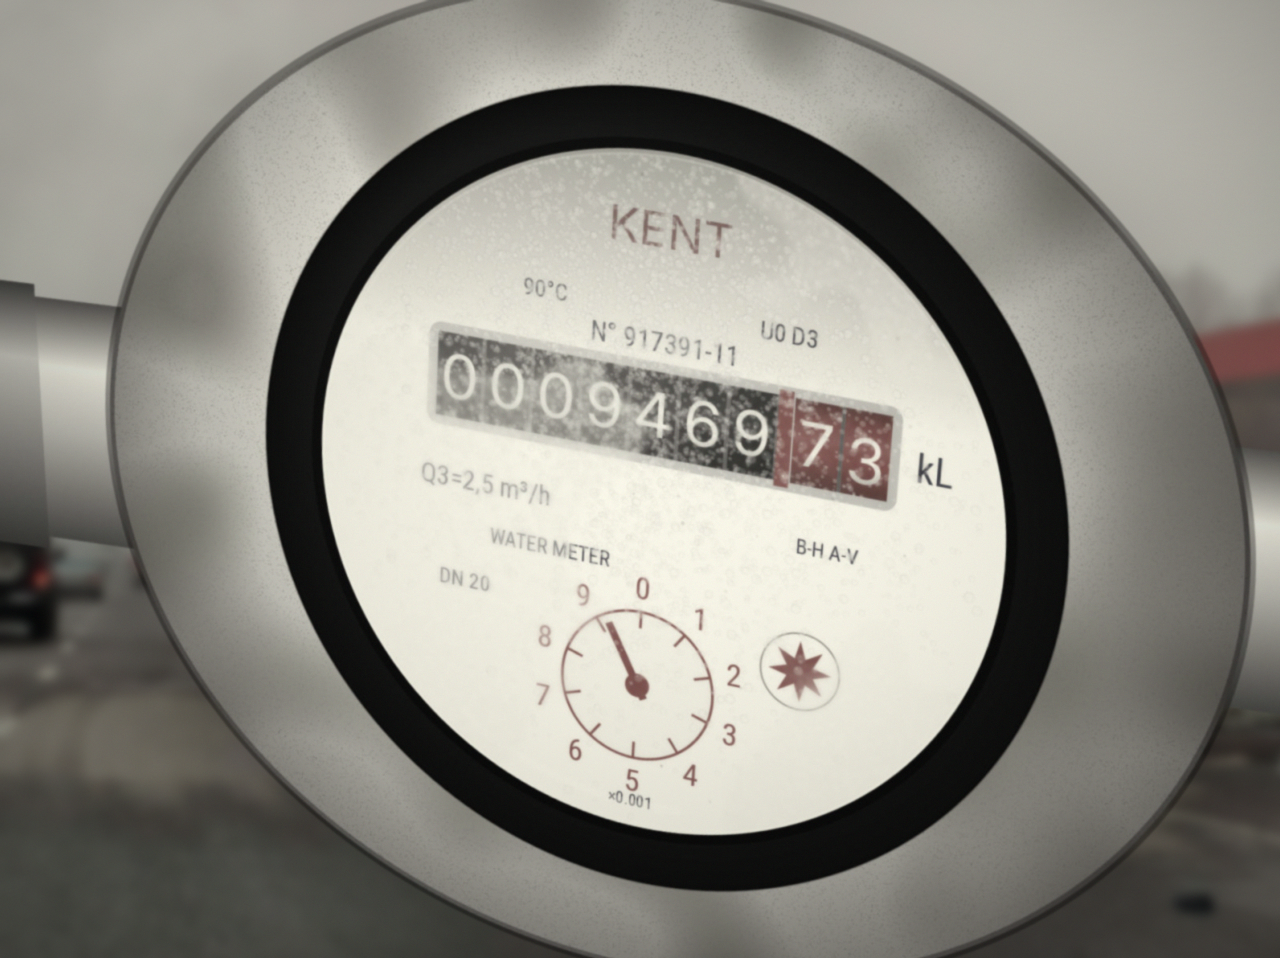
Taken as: 9469.729 kL
